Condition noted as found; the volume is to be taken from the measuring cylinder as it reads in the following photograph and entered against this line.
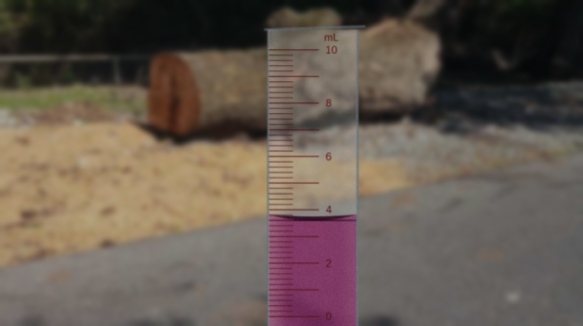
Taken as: 3.6 mL
